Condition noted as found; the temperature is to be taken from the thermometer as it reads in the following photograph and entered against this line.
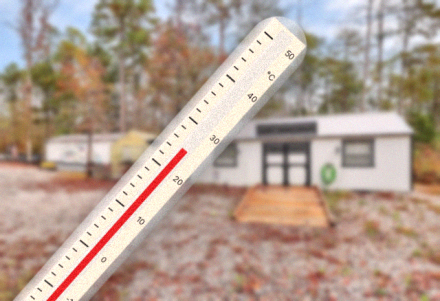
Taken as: 25 °C
